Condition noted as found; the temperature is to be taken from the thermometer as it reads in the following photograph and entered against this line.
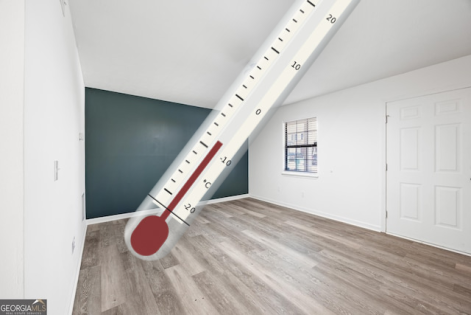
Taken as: -8 °C
